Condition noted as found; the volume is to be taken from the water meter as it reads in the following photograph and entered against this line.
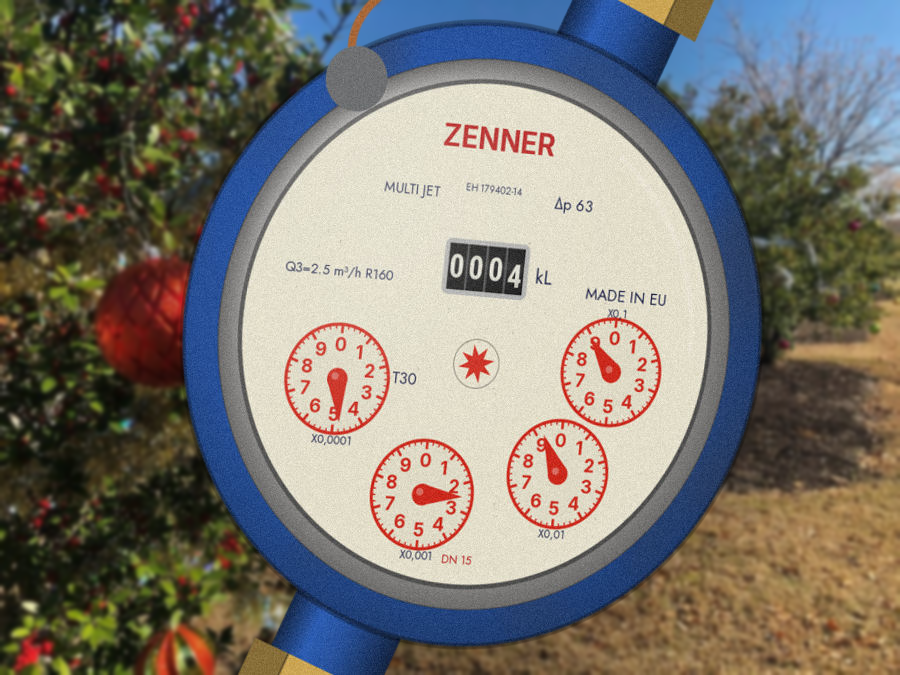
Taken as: 3.8924 kL
